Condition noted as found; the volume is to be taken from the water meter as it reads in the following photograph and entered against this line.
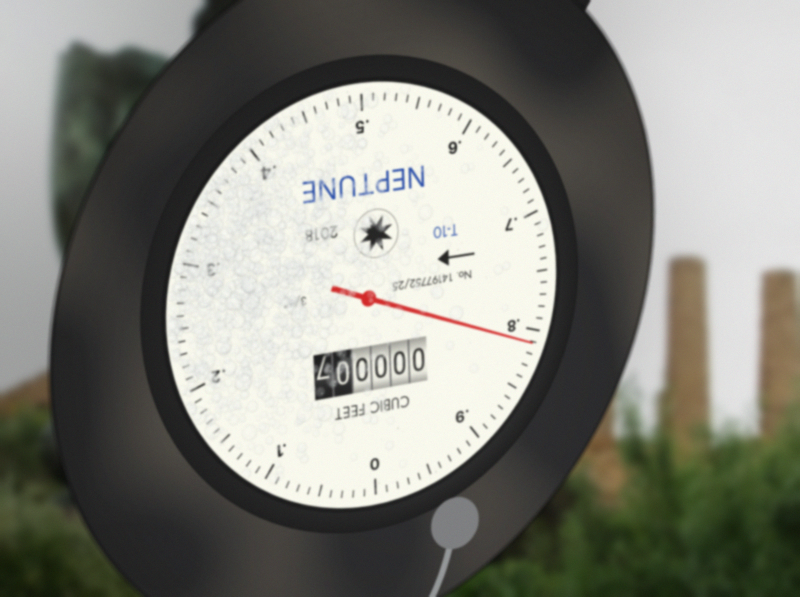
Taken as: 6.81 ft³
